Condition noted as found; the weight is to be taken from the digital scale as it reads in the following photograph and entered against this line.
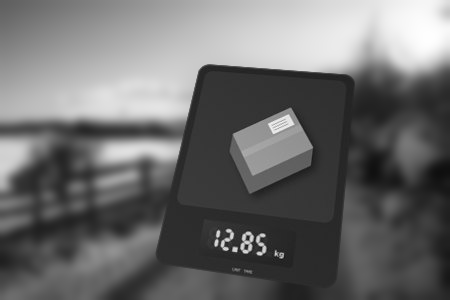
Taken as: 12.85 kg
